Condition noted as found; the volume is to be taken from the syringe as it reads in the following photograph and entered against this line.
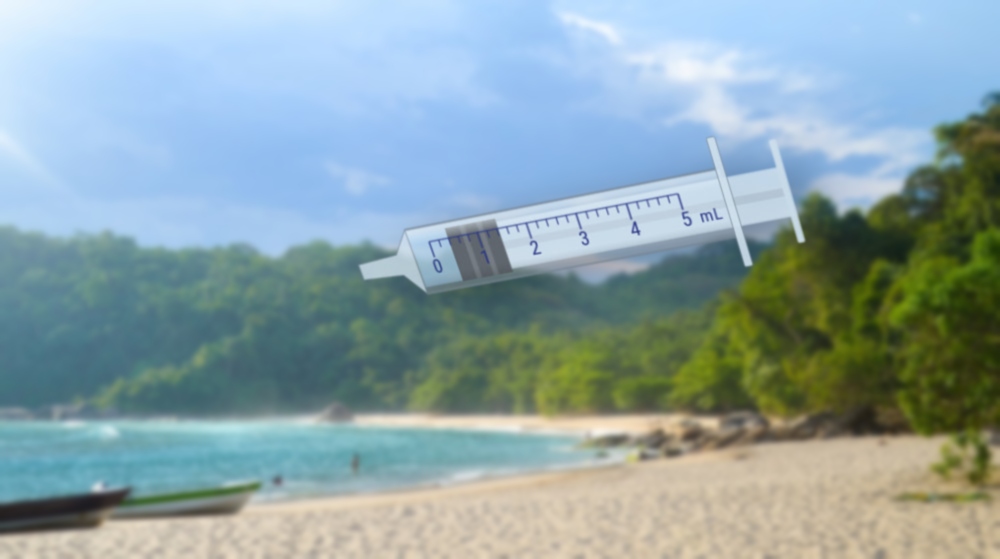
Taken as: 0.4 mL
